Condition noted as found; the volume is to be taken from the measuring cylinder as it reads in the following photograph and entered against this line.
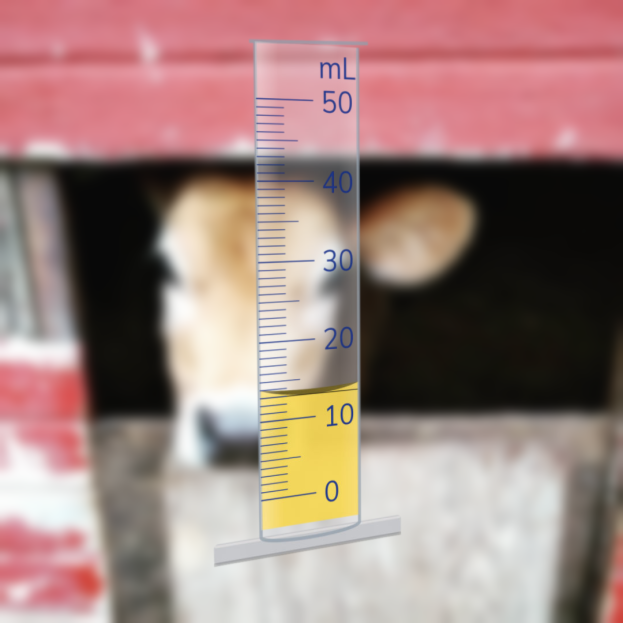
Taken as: 13 mL
